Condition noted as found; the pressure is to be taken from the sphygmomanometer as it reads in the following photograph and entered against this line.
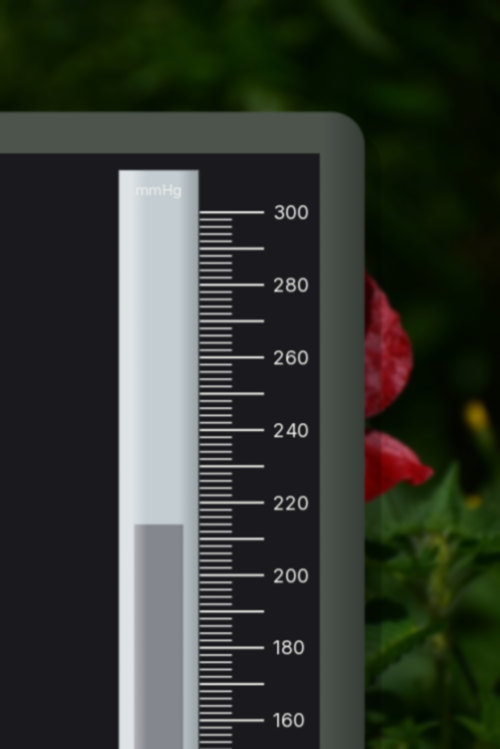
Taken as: 214 mmHg
